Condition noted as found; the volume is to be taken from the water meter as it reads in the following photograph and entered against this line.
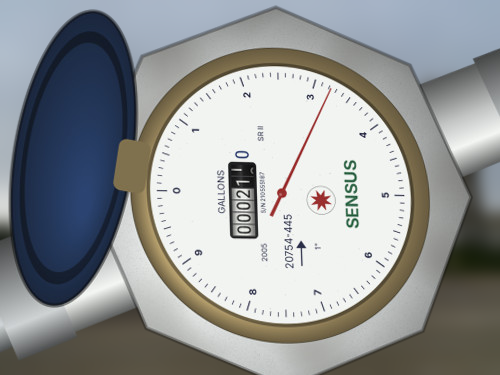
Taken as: 2113.2 gal
